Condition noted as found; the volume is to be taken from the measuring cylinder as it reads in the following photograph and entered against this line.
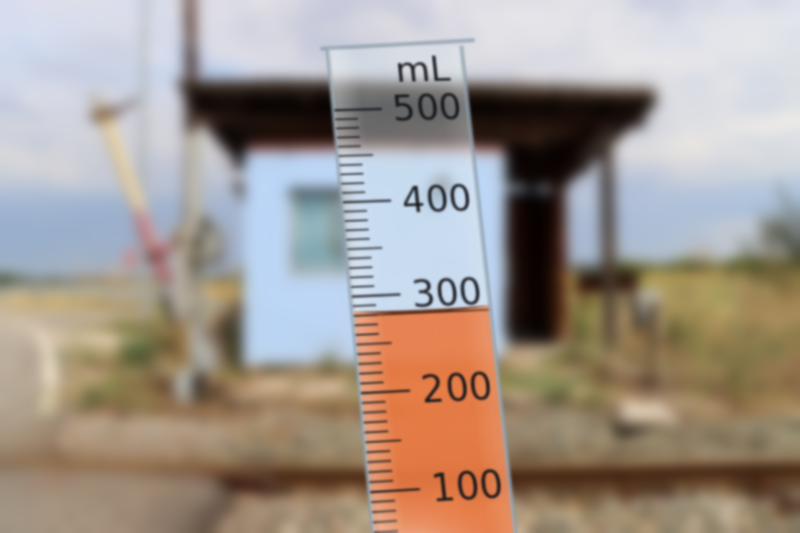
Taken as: 280 mL
